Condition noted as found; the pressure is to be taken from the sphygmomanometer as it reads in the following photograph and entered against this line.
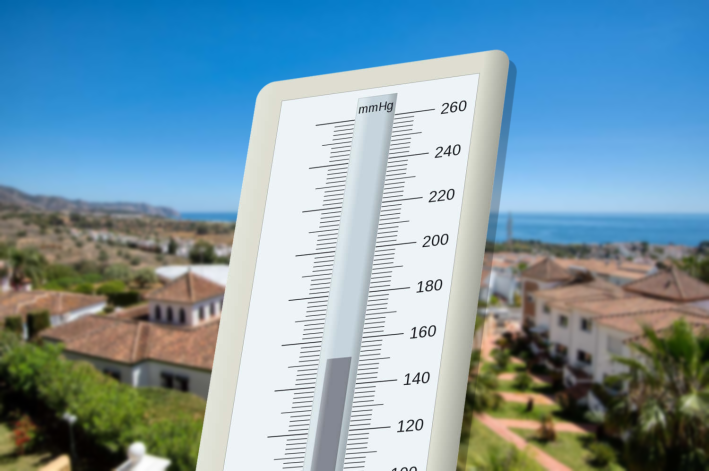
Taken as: 152 mmHg
